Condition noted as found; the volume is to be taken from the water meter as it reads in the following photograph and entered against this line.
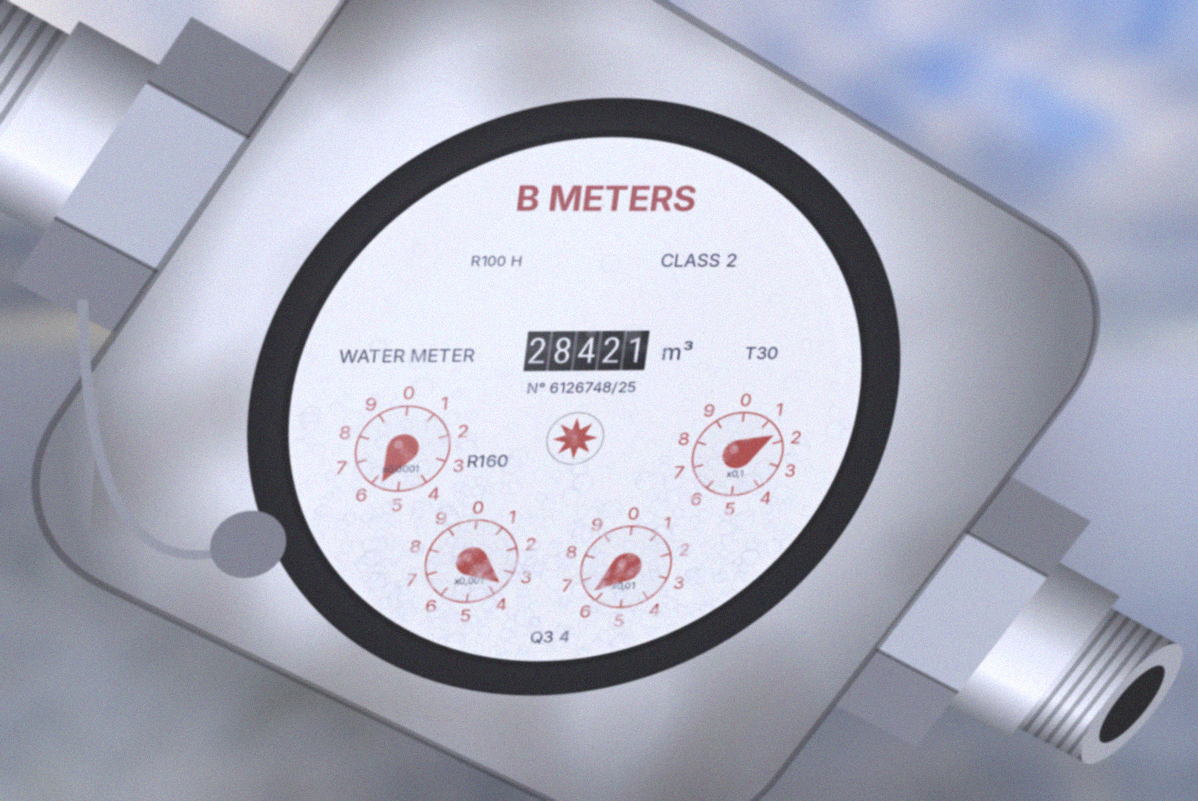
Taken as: 28421.1635 m³
